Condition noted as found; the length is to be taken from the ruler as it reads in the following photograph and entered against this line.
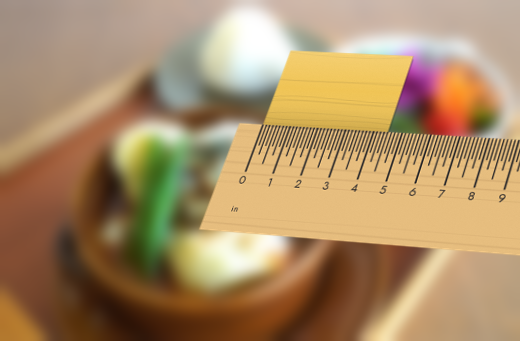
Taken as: 4.5 in
